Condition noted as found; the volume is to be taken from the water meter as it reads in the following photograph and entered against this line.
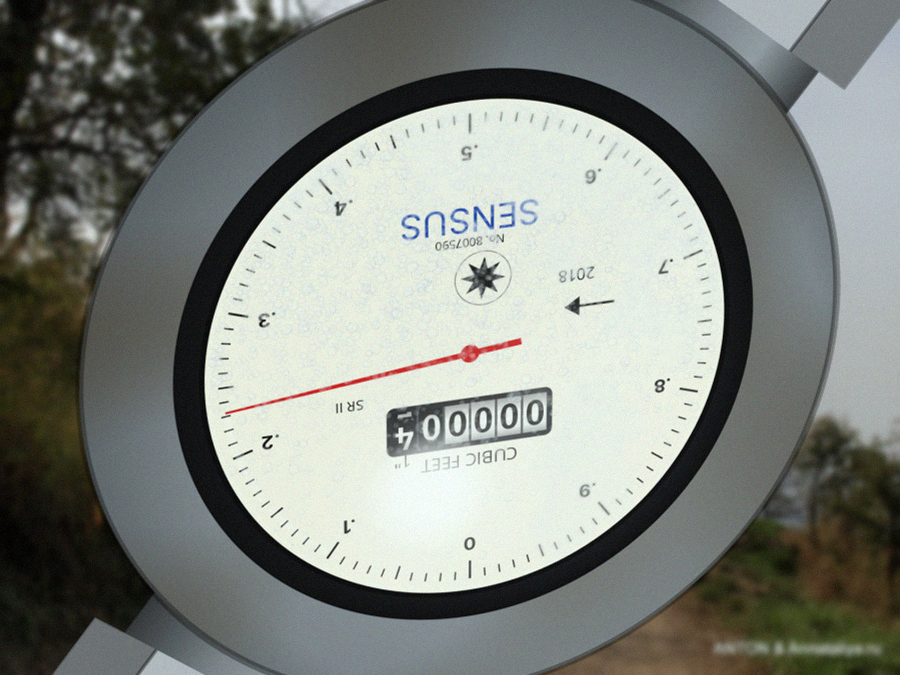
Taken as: 4.23 ft³
